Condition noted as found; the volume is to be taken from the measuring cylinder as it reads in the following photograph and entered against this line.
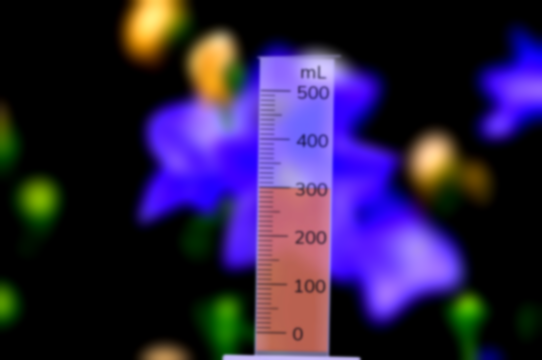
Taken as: 300 mL
